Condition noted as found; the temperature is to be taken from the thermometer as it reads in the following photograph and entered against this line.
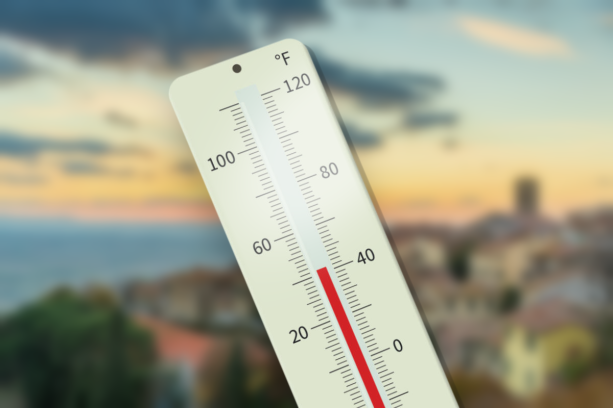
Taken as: 42 °F
